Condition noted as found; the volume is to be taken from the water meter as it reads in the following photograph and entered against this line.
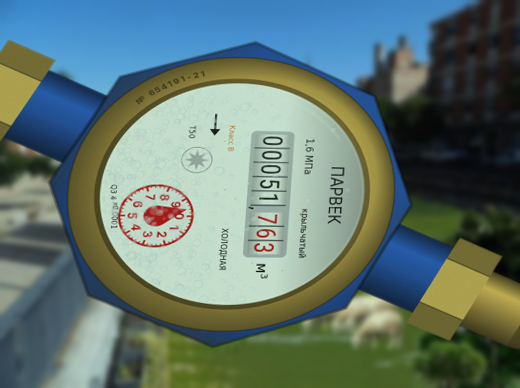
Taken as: 51.7629 m³
